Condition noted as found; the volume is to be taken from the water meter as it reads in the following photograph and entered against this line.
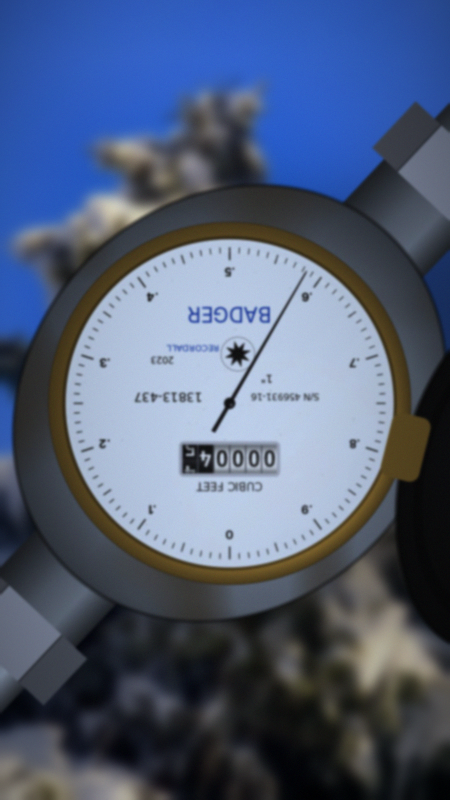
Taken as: 44.58 ft³
